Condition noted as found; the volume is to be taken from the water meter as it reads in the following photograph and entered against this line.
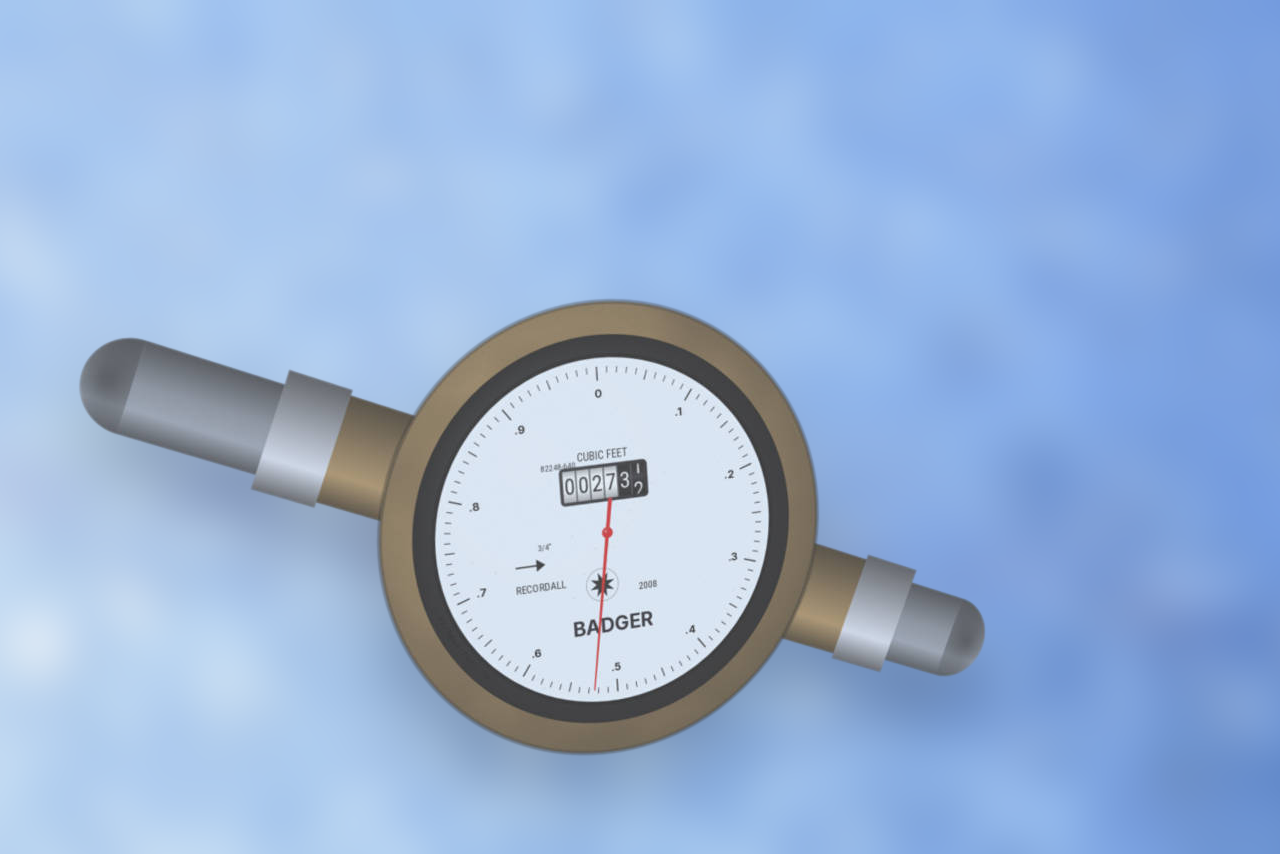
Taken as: 2731.52 ft³
